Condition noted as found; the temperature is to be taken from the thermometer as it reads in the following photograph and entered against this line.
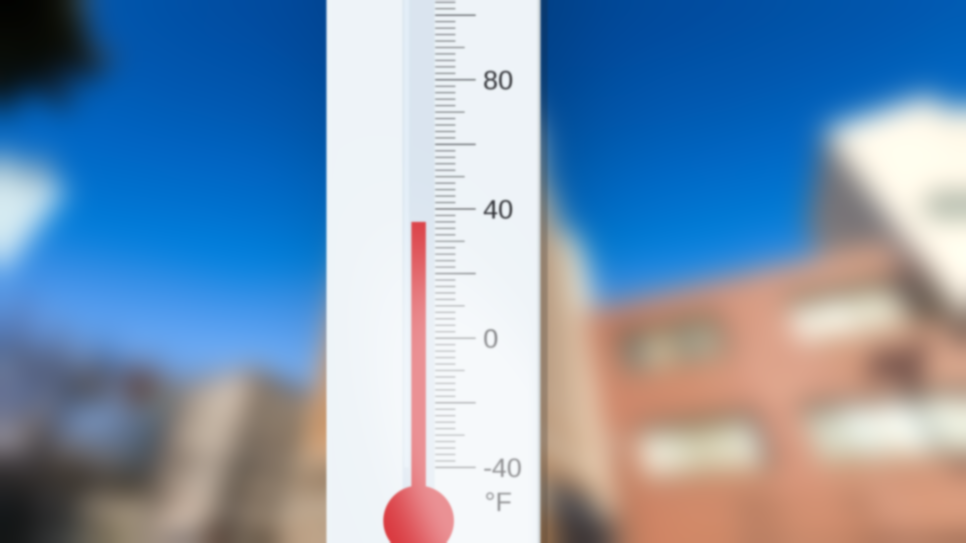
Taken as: 36 °F
